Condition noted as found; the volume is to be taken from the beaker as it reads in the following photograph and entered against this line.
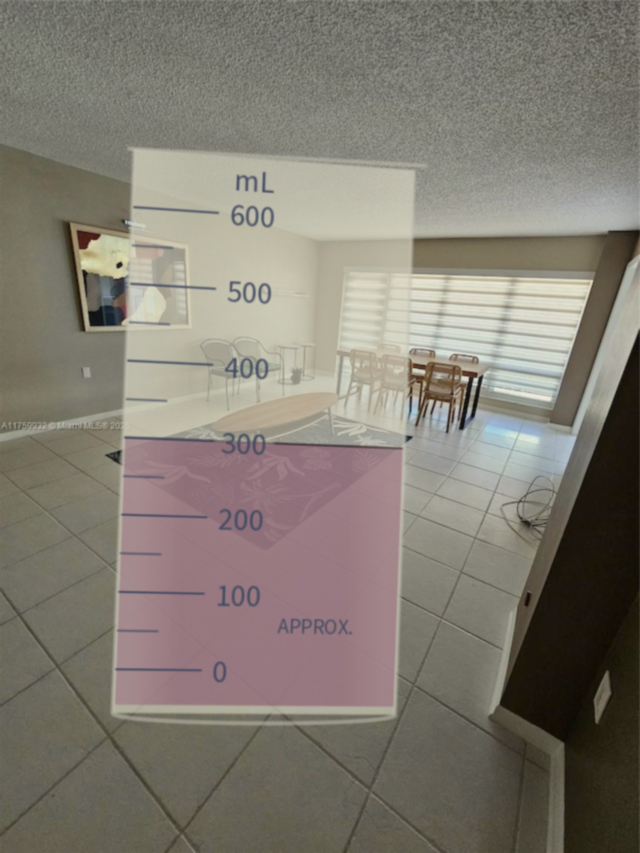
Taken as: 300 mL
